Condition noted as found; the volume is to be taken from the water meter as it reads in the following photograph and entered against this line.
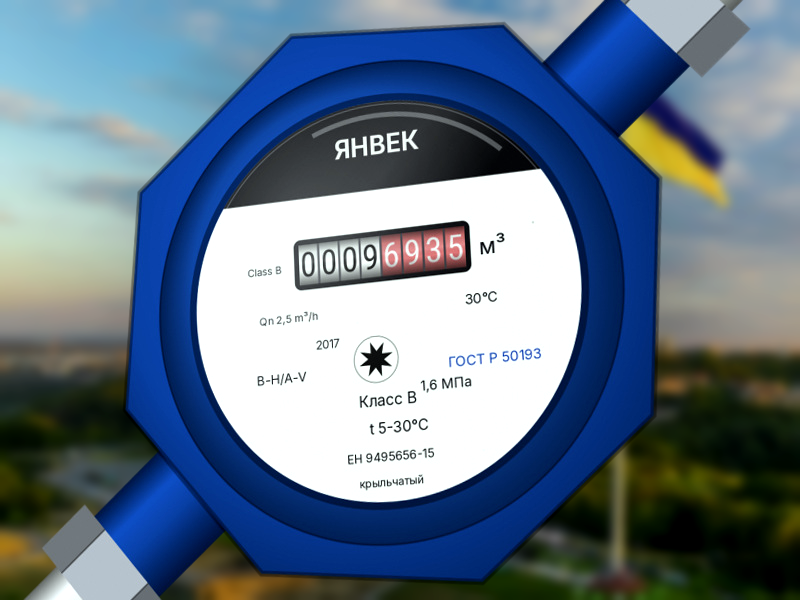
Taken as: 9.6935 m³
